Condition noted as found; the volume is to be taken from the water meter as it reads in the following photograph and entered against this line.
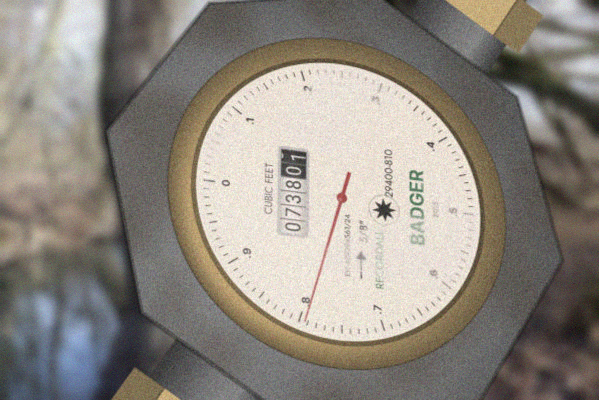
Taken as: 73800.79 ft³
